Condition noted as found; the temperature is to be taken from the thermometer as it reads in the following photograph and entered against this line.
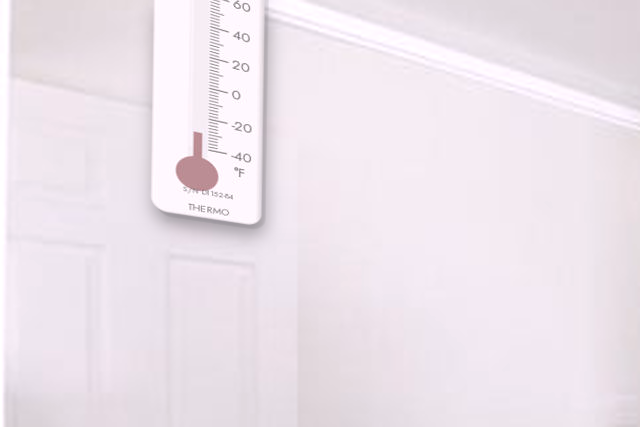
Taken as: -30 °F
